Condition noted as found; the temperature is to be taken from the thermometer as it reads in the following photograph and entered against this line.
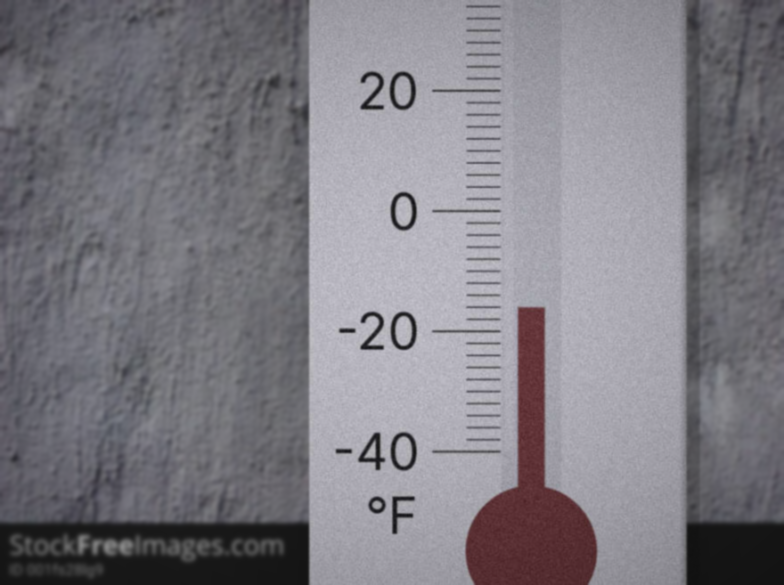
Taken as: -16 °F
